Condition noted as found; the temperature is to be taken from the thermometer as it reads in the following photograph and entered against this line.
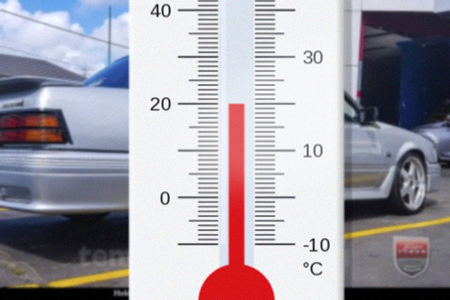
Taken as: 20 °C
